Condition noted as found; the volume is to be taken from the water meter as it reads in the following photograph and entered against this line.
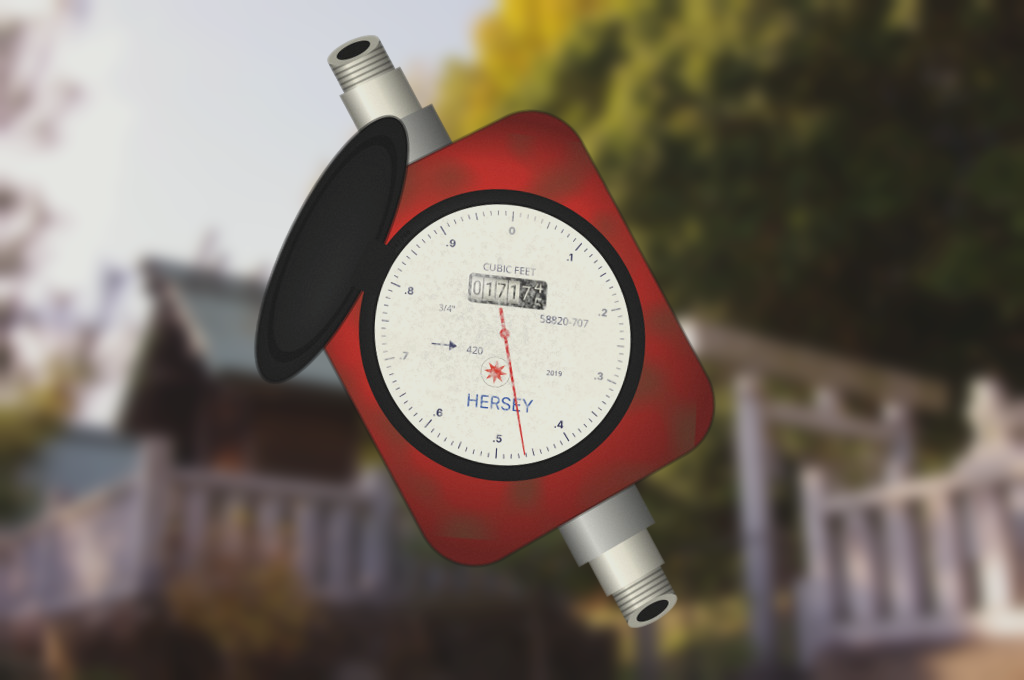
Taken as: 17174.46 ft³
